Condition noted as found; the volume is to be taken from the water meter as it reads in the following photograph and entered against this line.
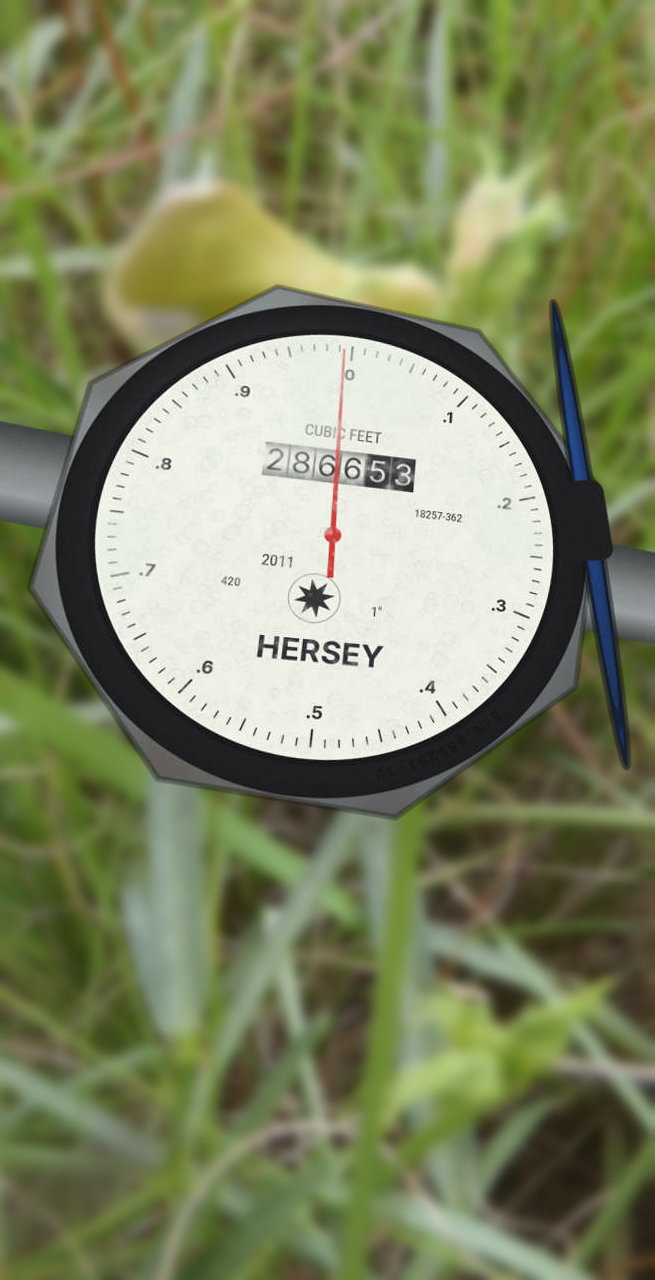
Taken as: 286652.99 ft³
